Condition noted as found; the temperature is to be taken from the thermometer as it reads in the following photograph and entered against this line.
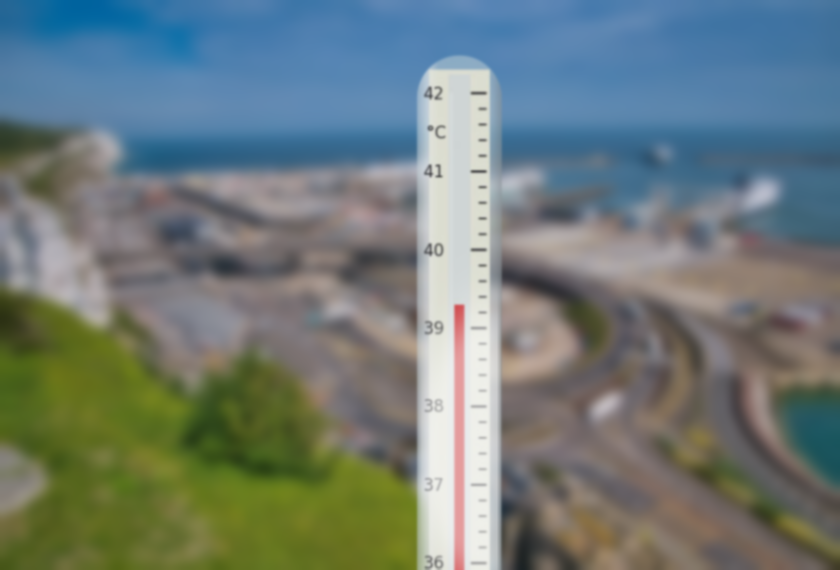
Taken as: 39.3 °C
